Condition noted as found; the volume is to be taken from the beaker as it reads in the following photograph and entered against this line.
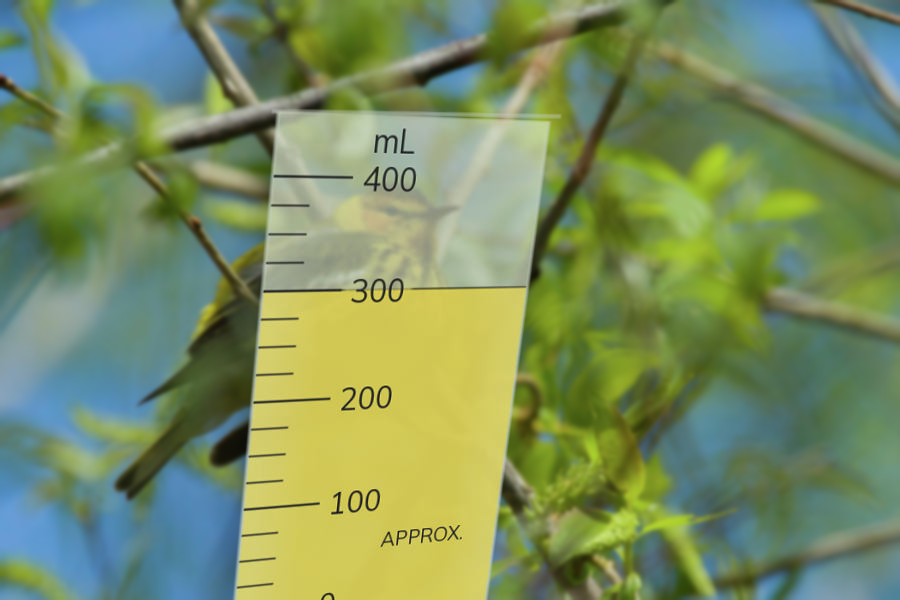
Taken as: 300 mL
